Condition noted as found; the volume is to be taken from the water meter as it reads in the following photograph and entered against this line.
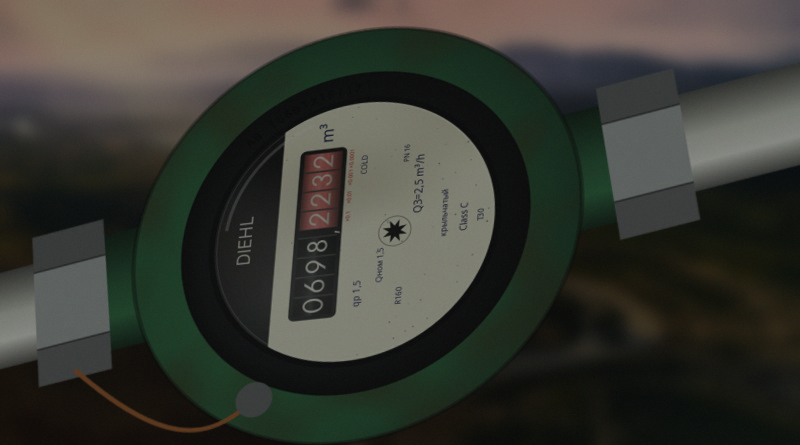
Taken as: 698.2232 m³
